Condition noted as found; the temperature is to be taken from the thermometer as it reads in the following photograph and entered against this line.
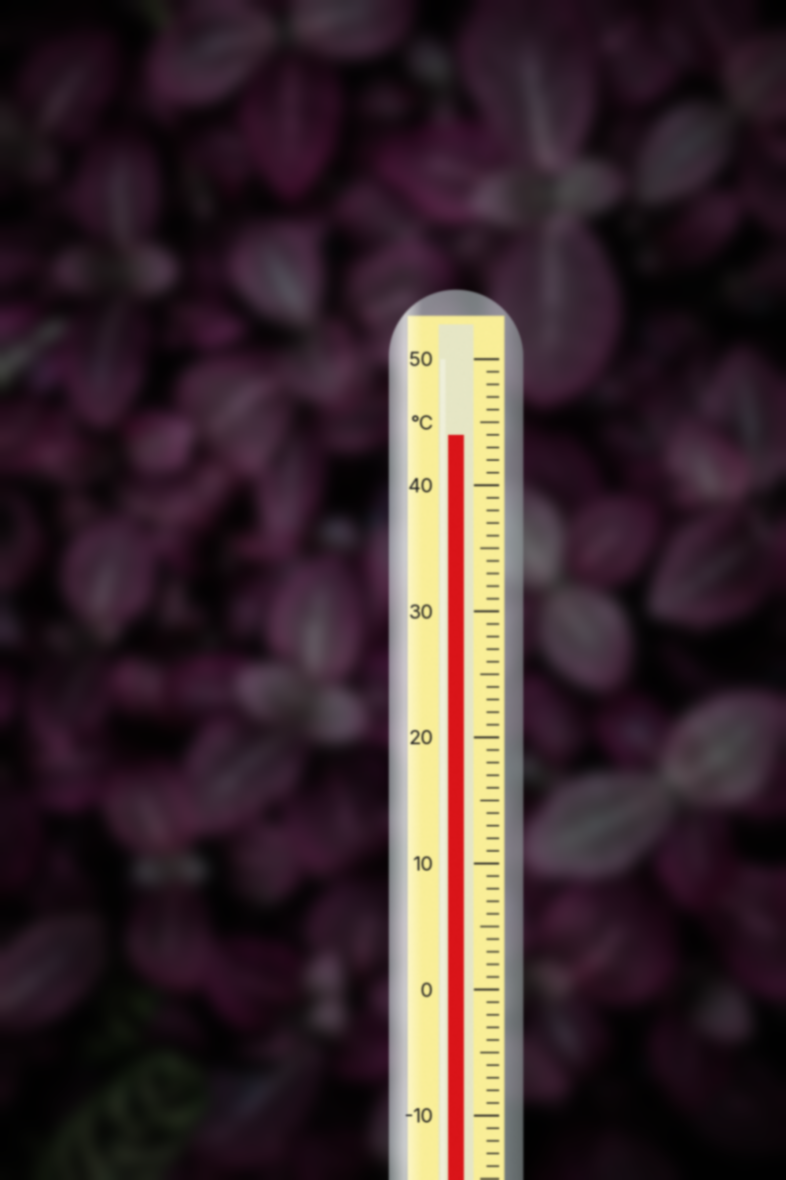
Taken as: 44 °C
